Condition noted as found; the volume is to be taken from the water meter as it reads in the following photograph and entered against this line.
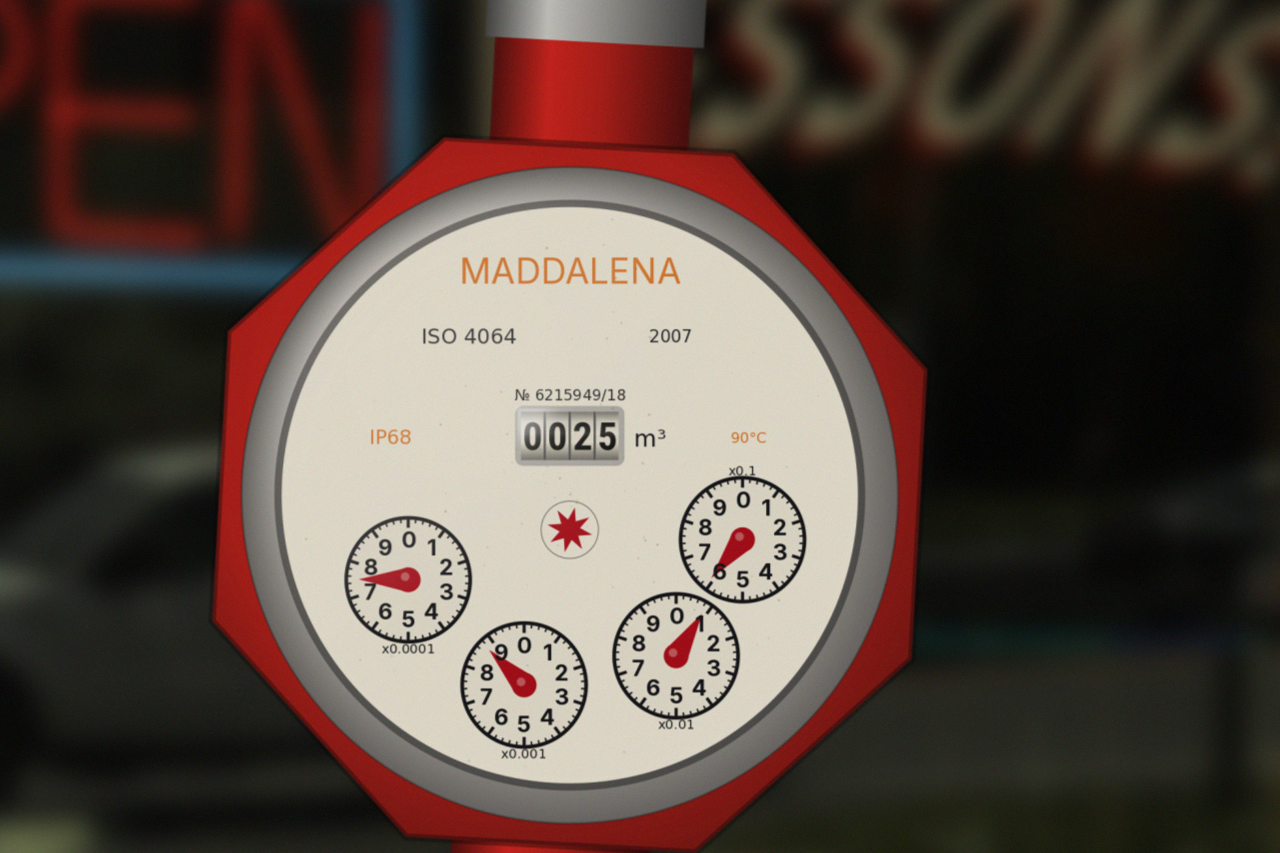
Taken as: 25.6087 m³
